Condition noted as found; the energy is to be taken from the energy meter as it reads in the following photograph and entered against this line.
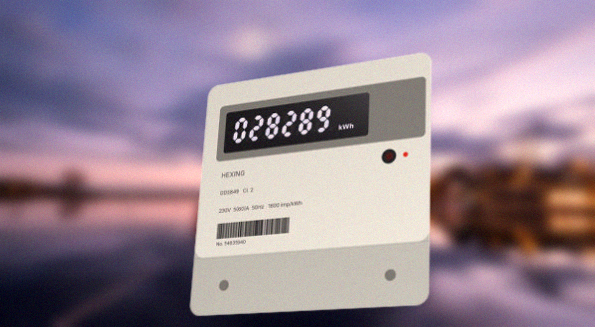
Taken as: 28289 kWh
